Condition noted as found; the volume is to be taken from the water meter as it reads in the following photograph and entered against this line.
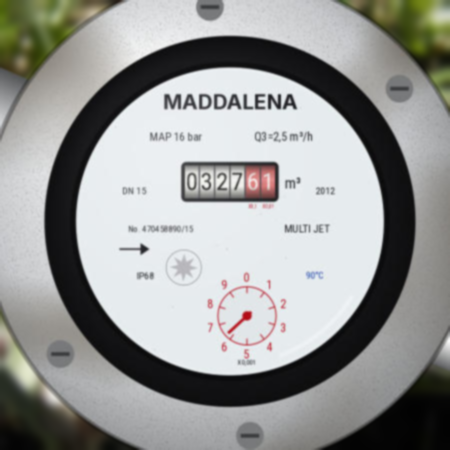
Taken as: 327.616 m³
